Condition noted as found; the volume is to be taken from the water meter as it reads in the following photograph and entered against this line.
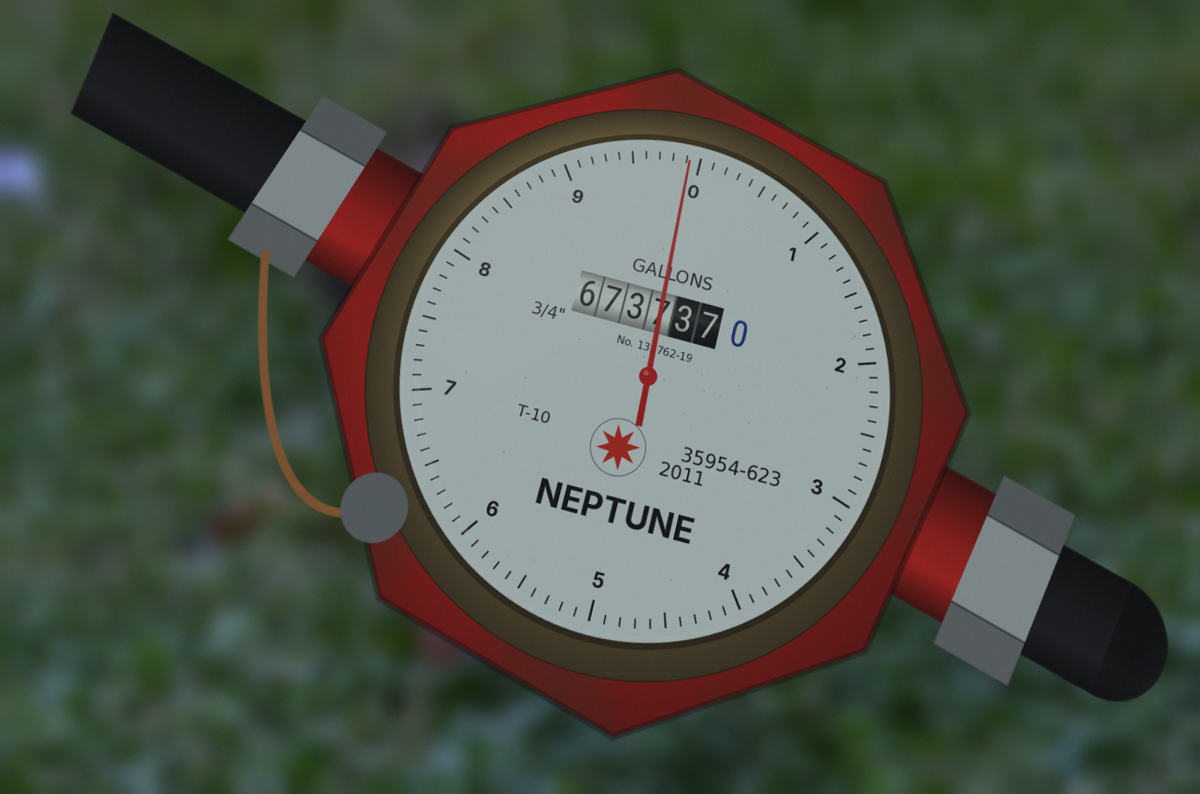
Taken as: 6737369.9 gal
